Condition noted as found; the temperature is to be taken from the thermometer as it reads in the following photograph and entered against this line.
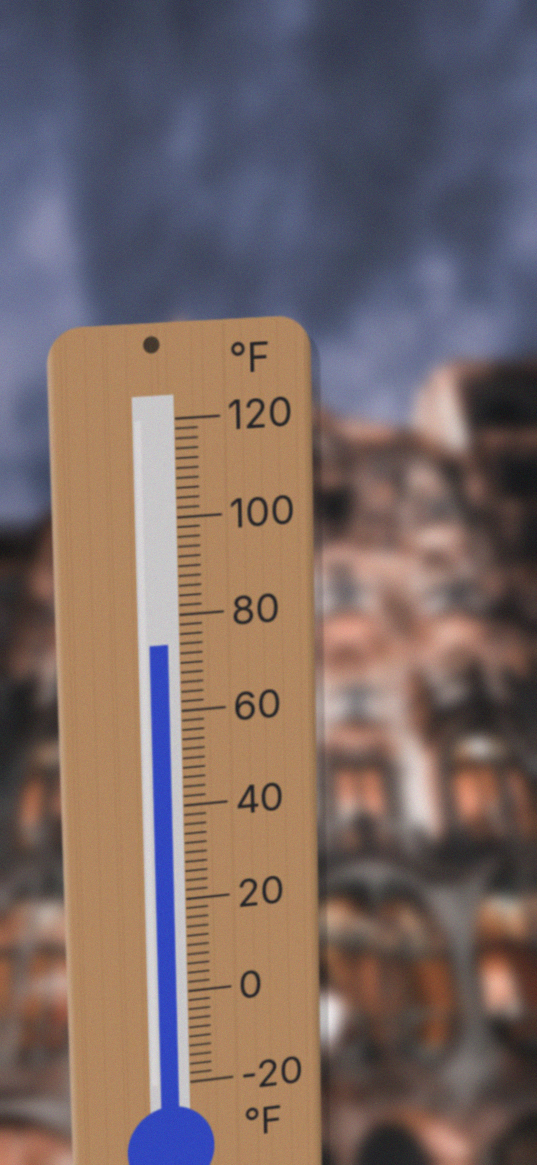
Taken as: 74 °F
